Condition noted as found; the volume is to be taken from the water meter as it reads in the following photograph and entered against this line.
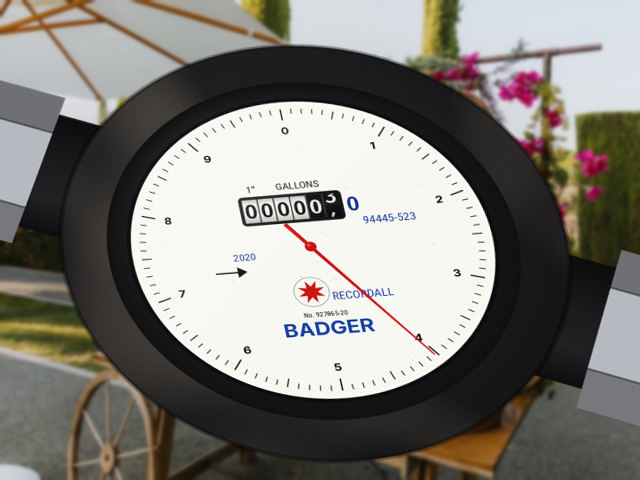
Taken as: 34.0 gal
